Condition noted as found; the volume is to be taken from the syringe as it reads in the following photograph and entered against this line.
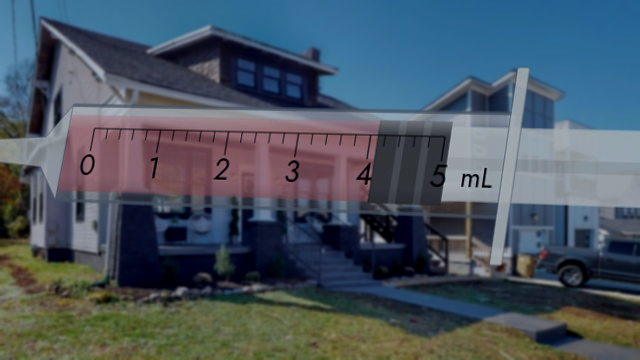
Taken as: 4.1 mL
